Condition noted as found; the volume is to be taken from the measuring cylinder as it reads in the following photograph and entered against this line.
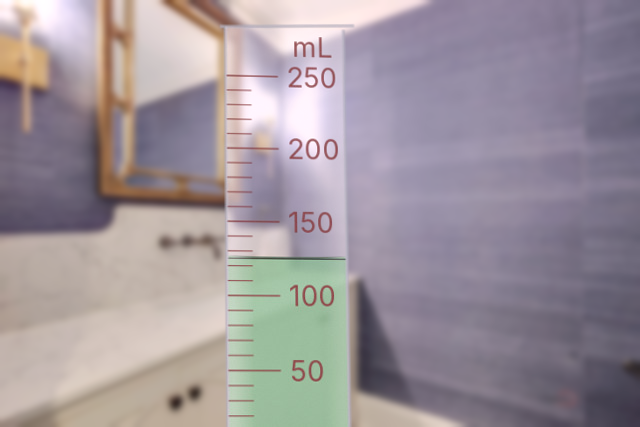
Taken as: 125 mL
